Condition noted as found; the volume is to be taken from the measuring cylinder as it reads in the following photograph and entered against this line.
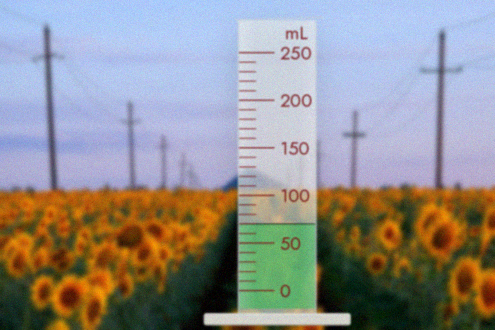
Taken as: 70 mL
